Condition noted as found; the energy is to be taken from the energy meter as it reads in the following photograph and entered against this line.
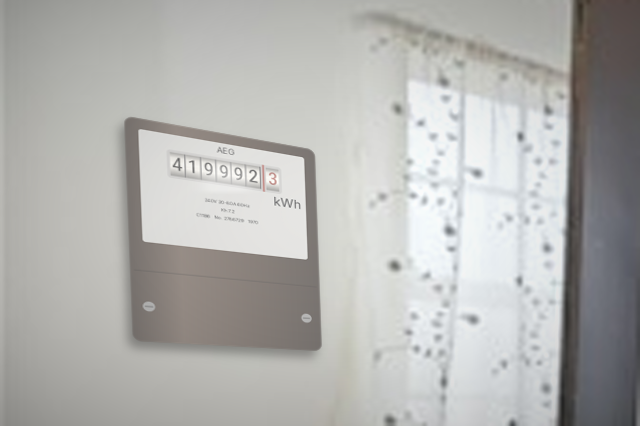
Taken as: 419992.3 kWh
